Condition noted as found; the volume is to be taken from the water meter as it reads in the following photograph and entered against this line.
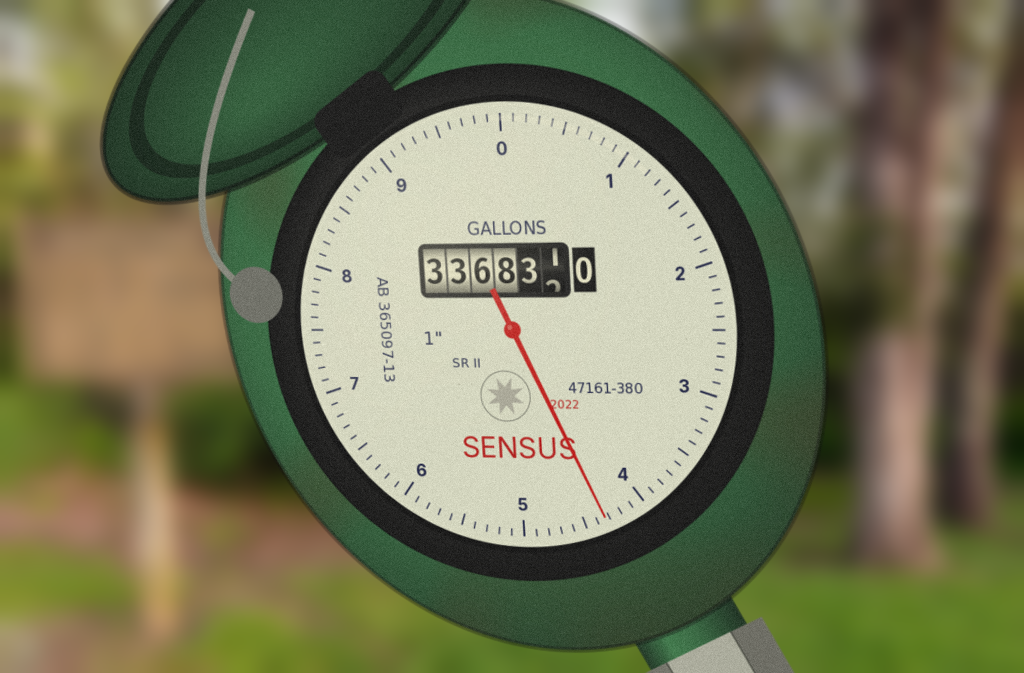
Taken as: 3368314.3 gal
